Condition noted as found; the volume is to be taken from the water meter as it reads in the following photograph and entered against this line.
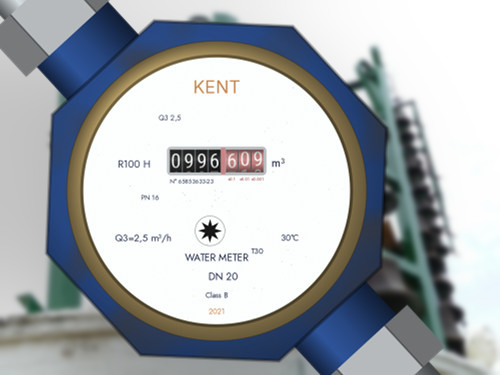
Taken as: 996.609 m³
